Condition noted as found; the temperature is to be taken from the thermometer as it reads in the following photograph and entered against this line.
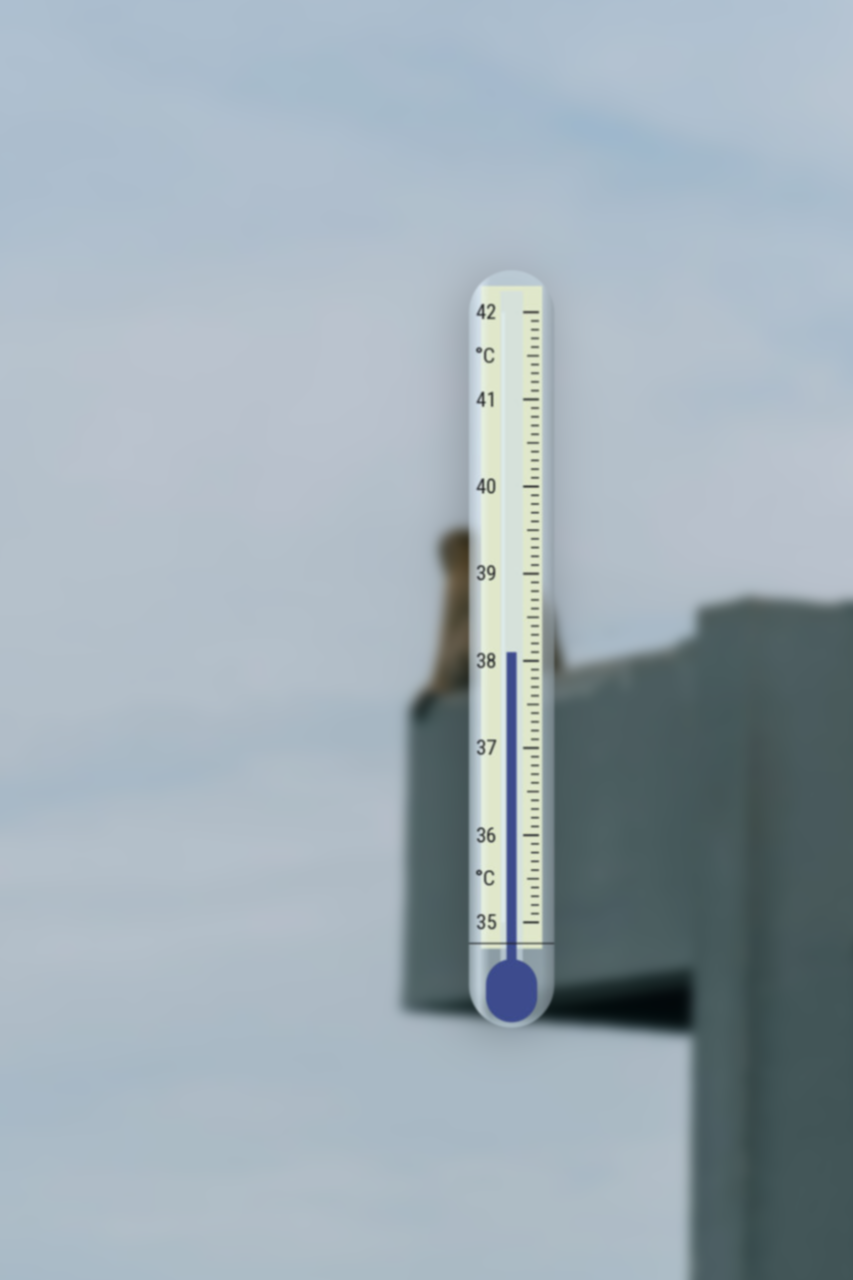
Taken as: 38.1 °C
